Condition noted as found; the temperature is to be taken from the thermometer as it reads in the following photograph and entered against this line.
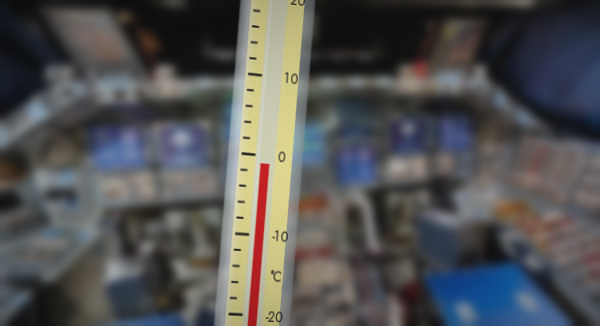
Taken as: -1 °C
